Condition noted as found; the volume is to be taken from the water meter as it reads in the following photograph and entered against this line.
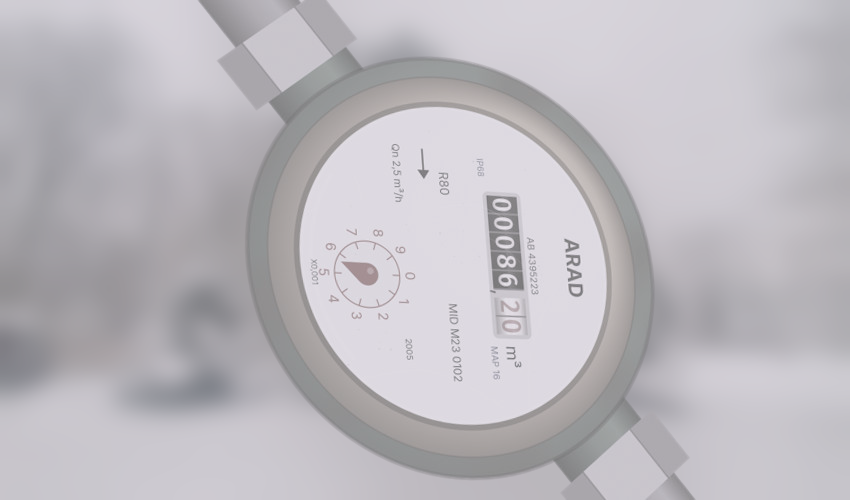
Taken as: 86.205 m³
